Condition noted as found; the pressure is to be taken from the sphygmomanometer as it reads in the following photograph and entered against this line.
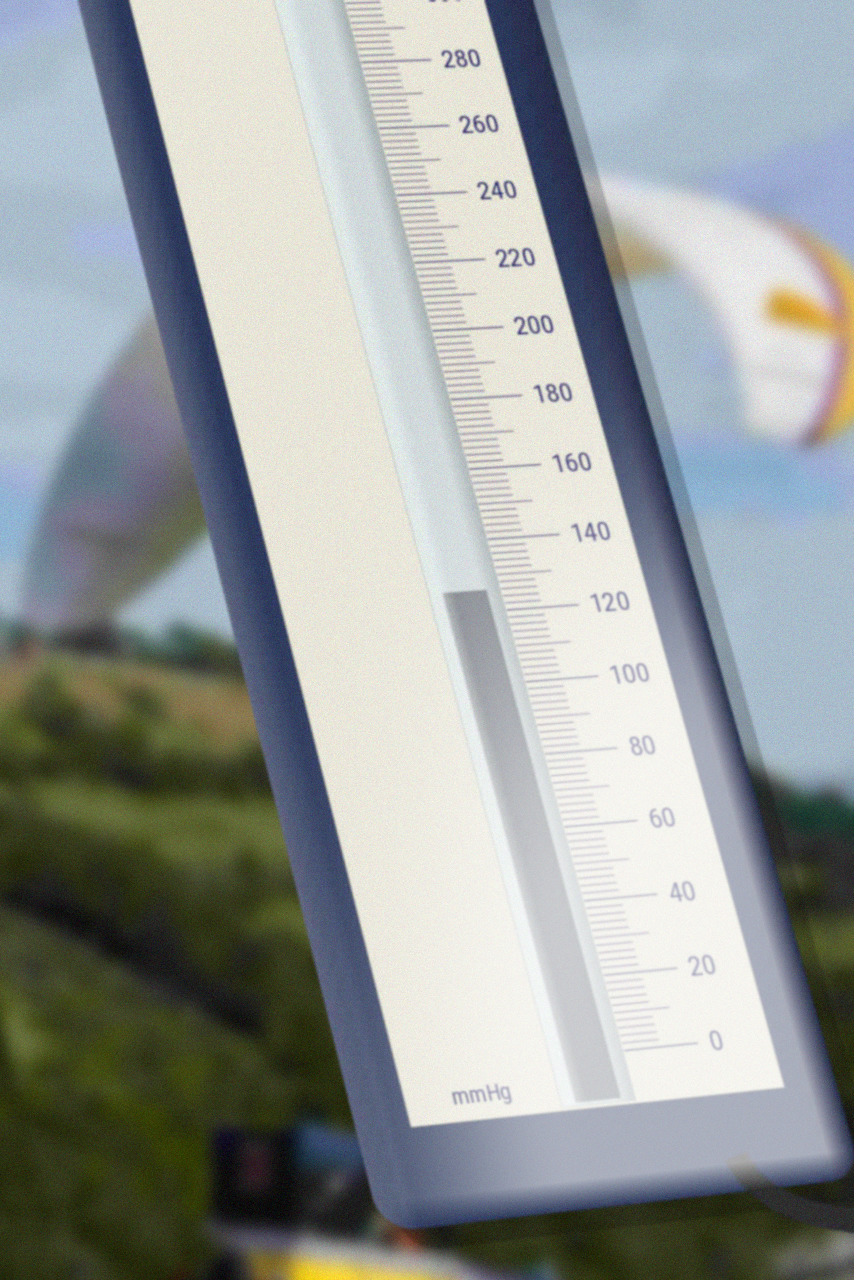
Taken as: 126 mmHg
